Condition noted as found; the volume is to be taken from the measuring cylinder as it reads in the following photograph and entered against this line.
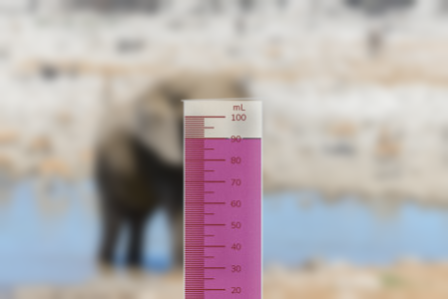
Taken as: 90 mL
